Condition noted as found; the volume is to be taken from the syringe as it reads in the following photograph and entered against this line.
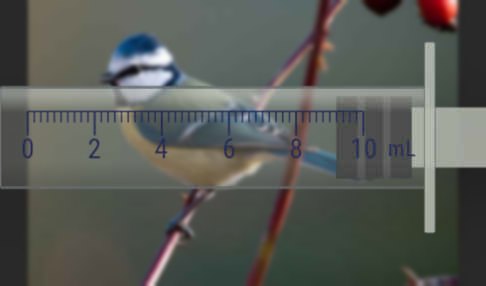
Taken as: 9.2 mL
